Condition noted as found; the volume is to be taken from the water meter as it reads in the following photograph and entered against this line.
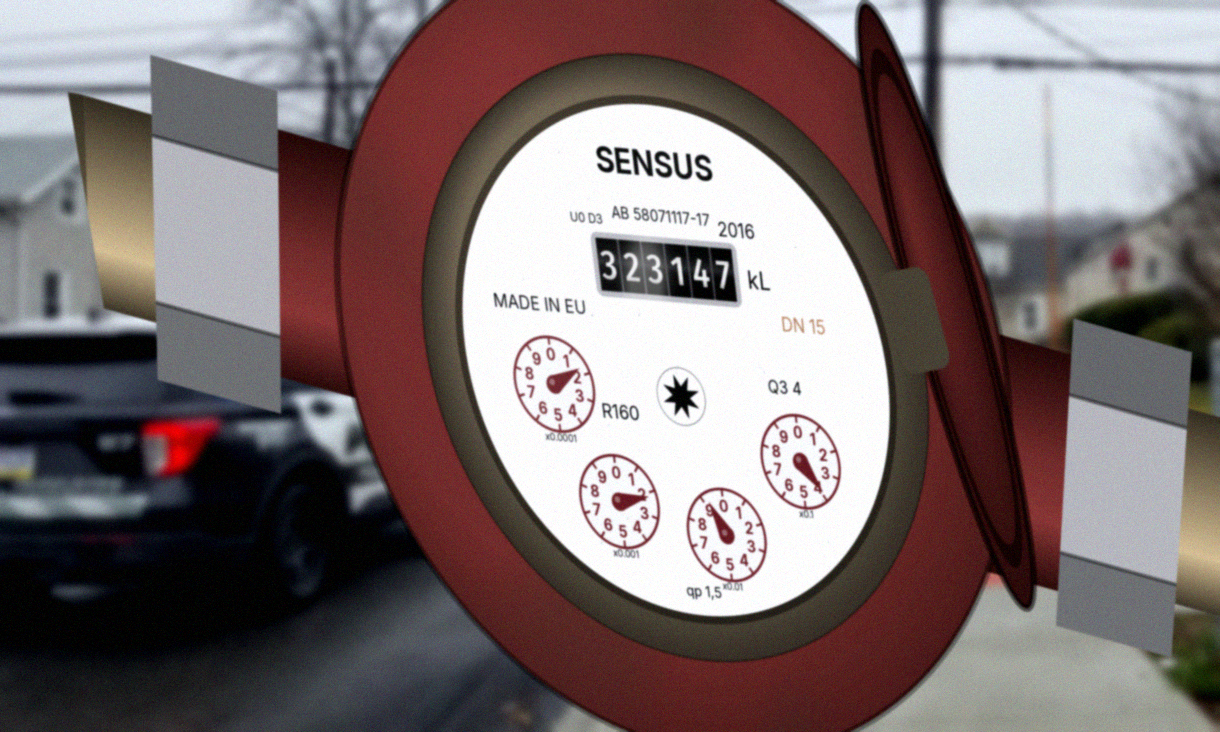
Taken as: 323147.3921 kL
